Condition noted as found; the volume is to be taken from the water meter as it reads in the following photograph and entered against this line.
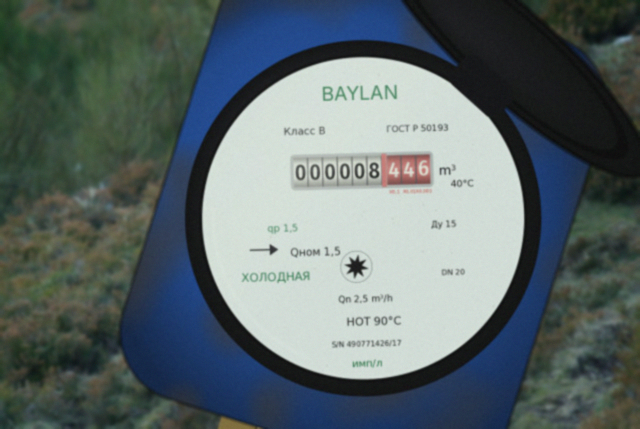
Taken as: 8.446 m³
